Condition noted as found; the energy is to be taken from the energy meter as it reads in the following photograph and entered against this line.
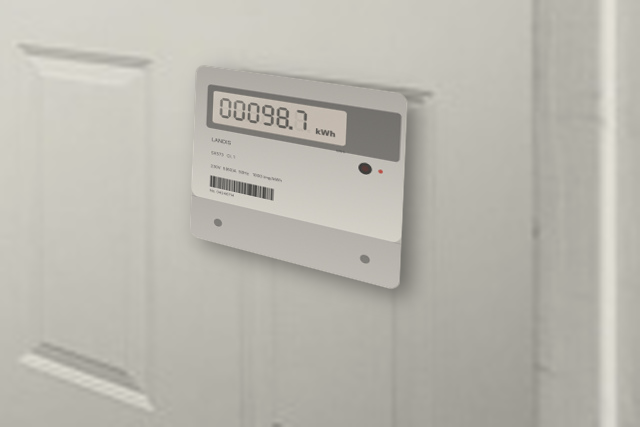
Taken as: 98.7 kWh
